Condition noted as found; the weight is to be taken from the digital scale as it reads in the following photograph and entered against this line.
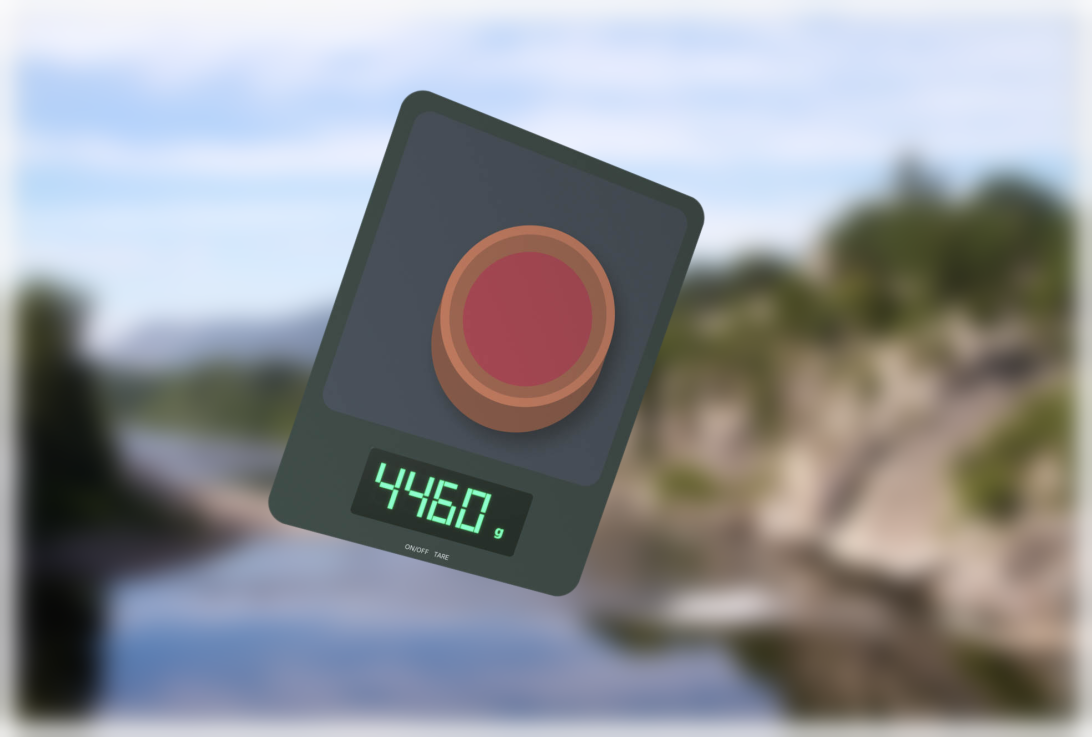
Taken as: 4460 g
